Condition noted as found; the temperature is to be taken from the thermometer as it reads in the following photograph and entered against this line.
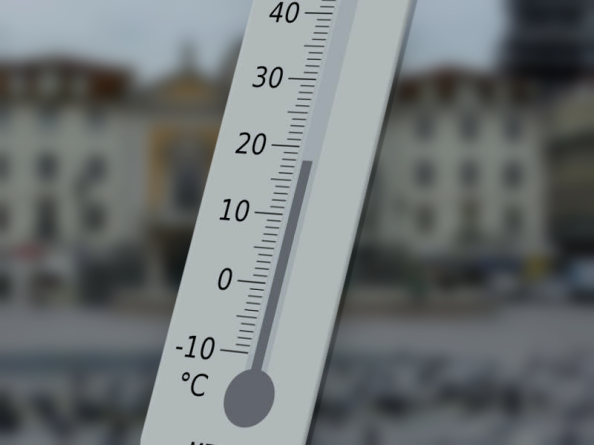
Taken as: 18 °C
